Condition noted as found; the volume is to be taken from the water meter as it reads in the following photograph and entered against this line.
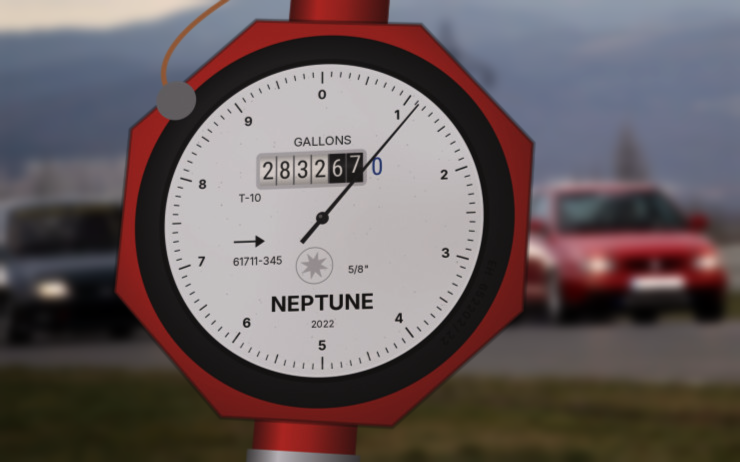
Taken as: 2832671.1 gal
